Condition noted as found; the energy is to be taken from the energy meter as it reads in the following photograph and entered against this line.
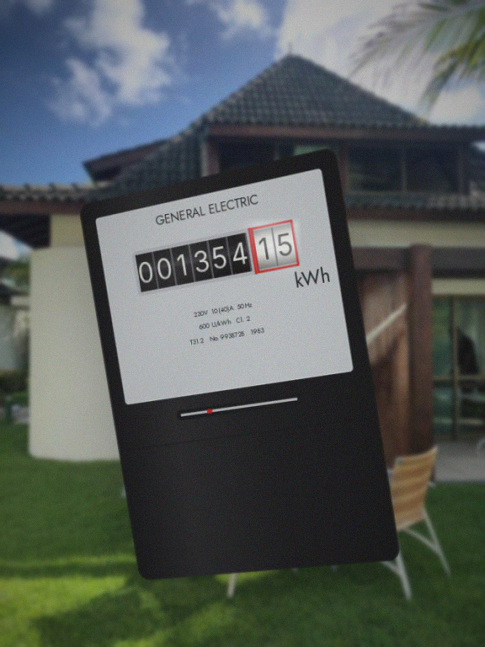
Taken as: 1354.15 kWh
